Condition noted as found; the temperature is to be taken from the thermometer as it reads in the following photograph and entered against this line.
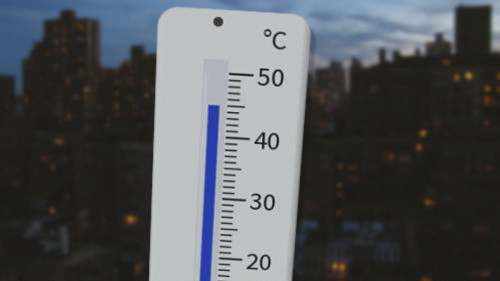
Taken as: 45 °C
